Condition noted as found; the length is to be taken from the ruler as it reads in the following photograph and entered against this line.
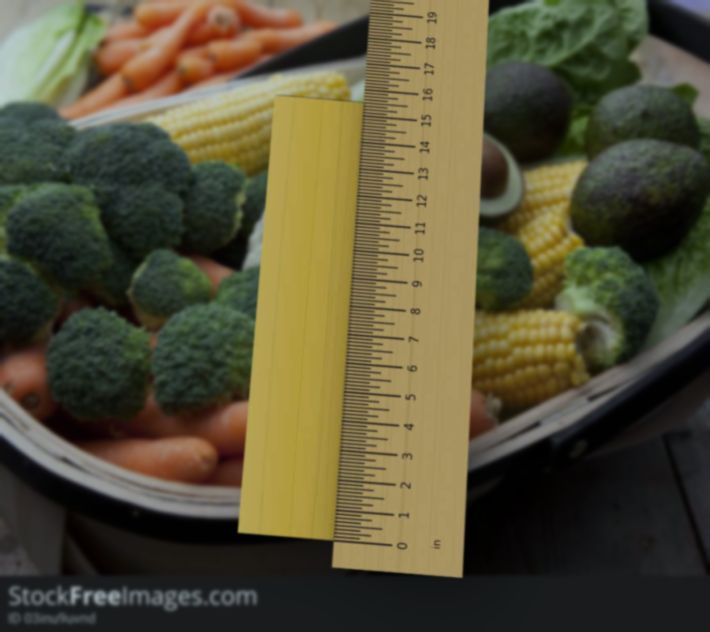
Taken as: 15.5 in
